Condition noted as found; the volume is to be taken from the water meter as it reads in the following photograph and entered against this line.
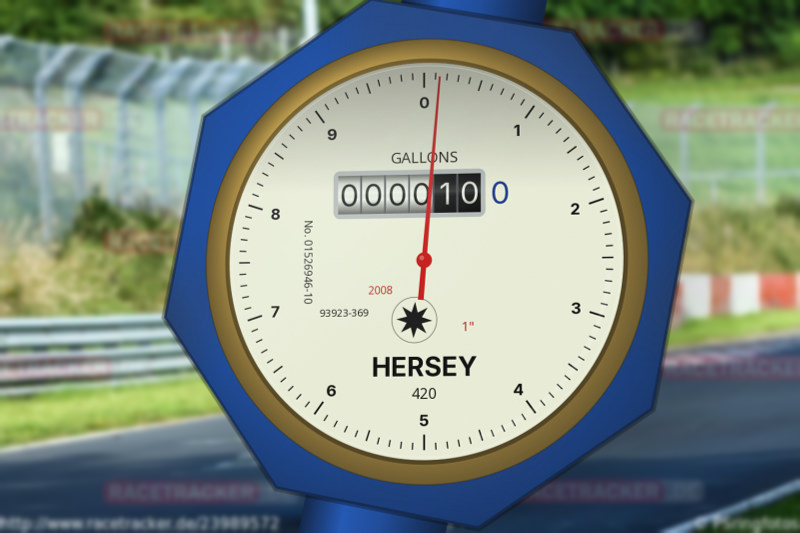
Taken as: 100.1 gal
